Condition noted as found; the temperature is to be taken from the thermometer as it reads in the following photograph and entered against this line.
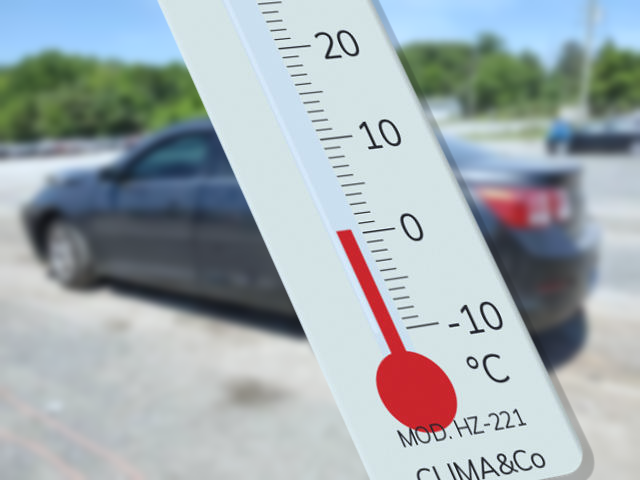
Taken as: 0.5 °C
